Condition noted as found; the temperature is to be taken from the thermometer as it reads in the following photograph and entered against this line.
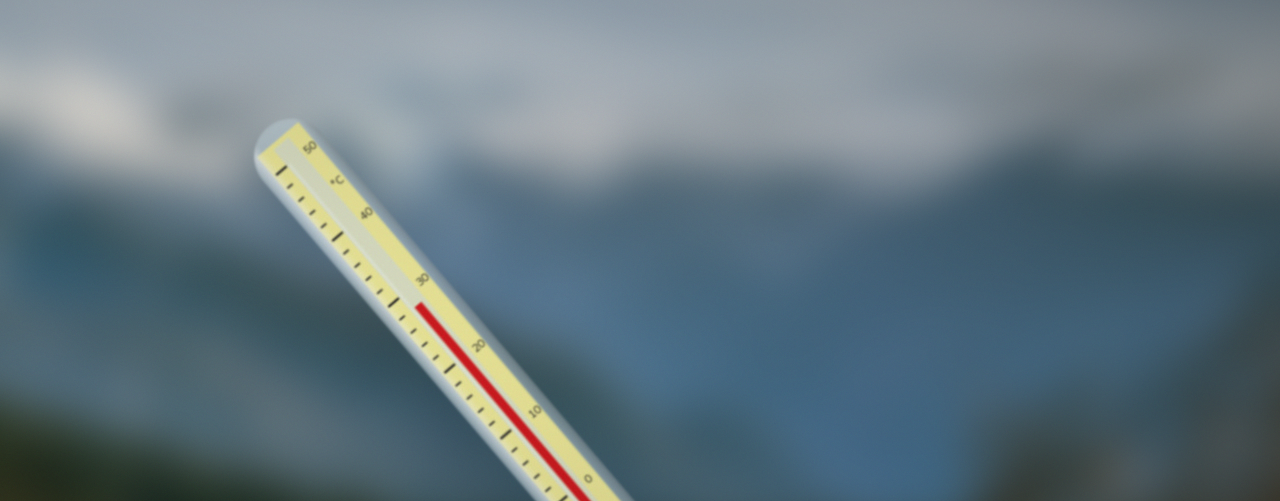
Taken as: 28 °C
